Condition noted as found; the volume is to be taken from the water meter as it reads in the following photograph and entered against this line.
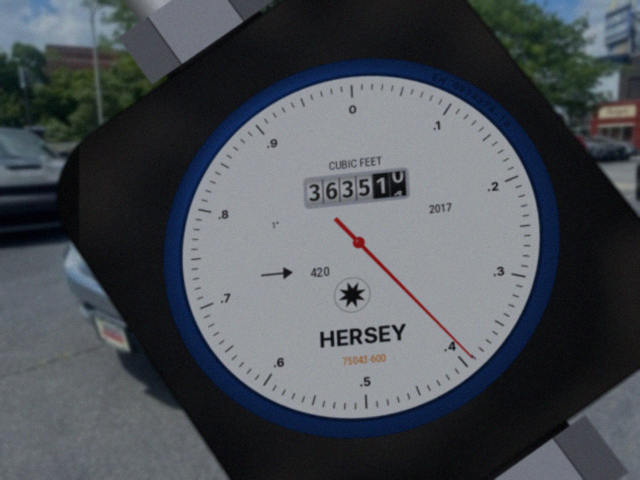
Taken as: 363510.39 ft³
